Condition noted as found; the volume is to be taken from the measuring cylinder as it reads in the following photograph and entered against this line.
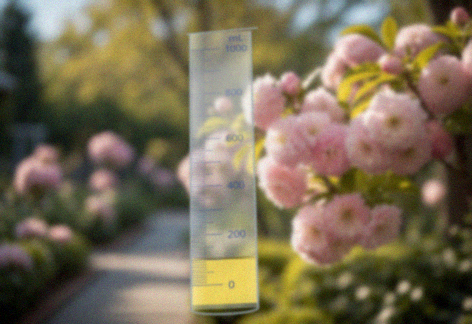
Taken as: 100 mL
